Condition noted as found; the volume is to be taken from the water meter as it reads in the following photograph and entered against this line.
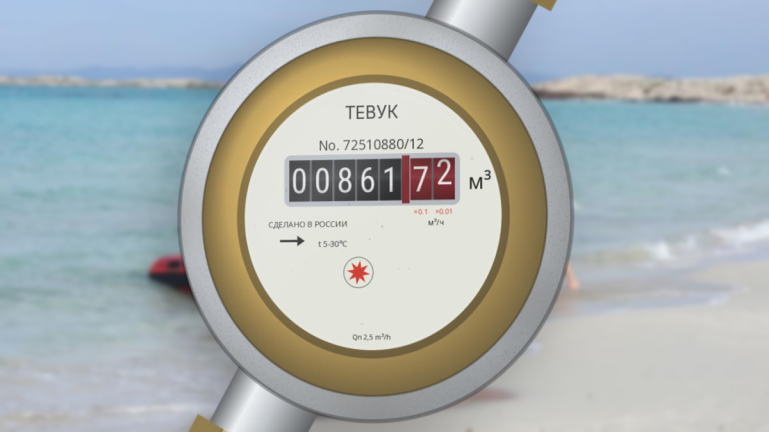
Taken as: 861.72 m³
